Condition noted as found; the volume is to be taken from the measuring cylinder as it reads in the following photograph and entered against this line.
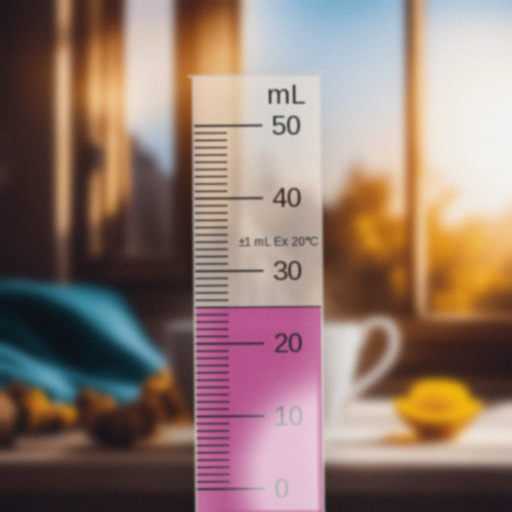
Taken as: 25 mL
